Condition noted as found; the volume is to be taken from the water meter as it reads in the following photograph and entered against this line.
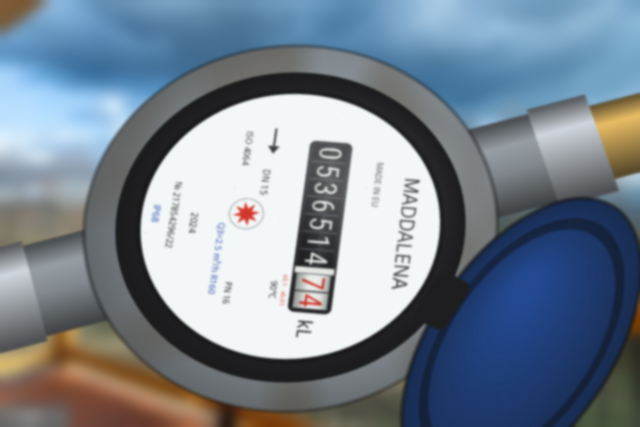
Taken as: 536514.74 kL
